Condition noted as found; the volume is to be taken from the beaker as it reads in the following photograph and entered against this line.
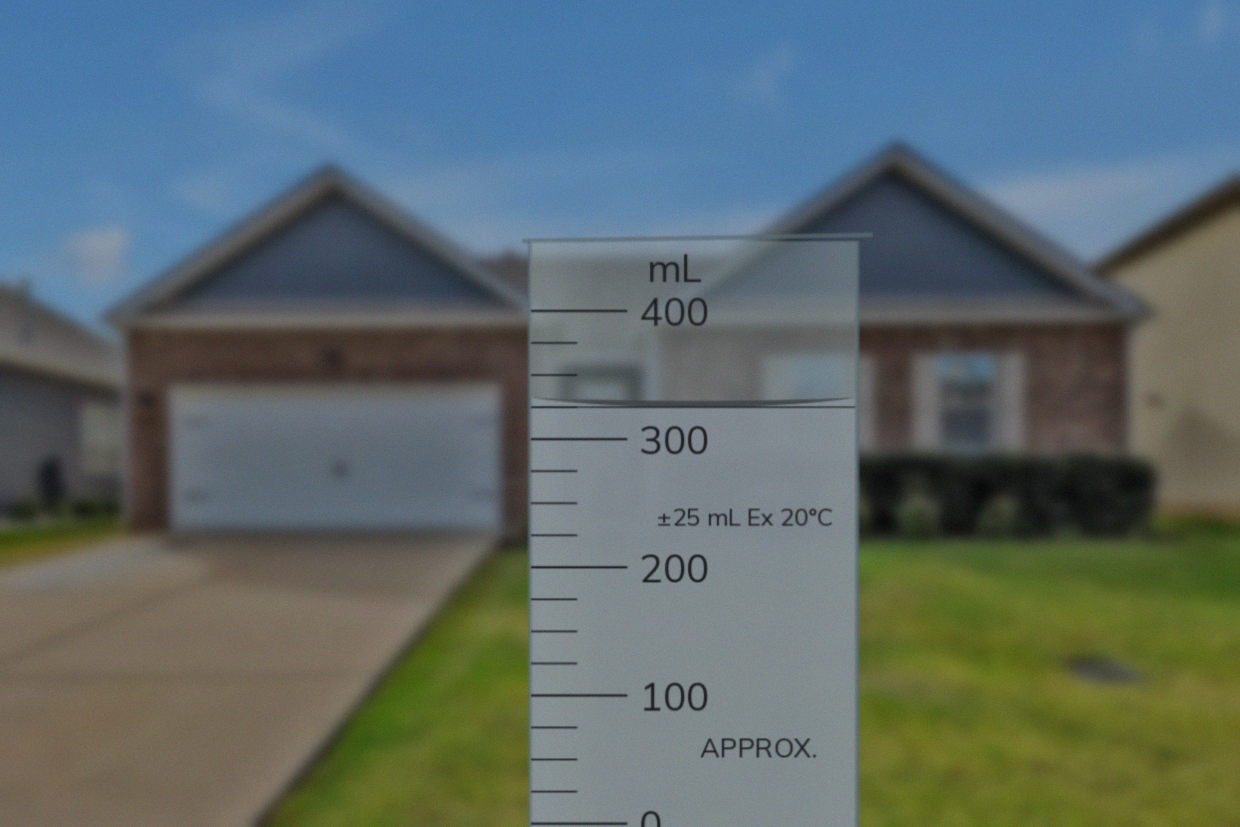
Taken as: 325 mL
